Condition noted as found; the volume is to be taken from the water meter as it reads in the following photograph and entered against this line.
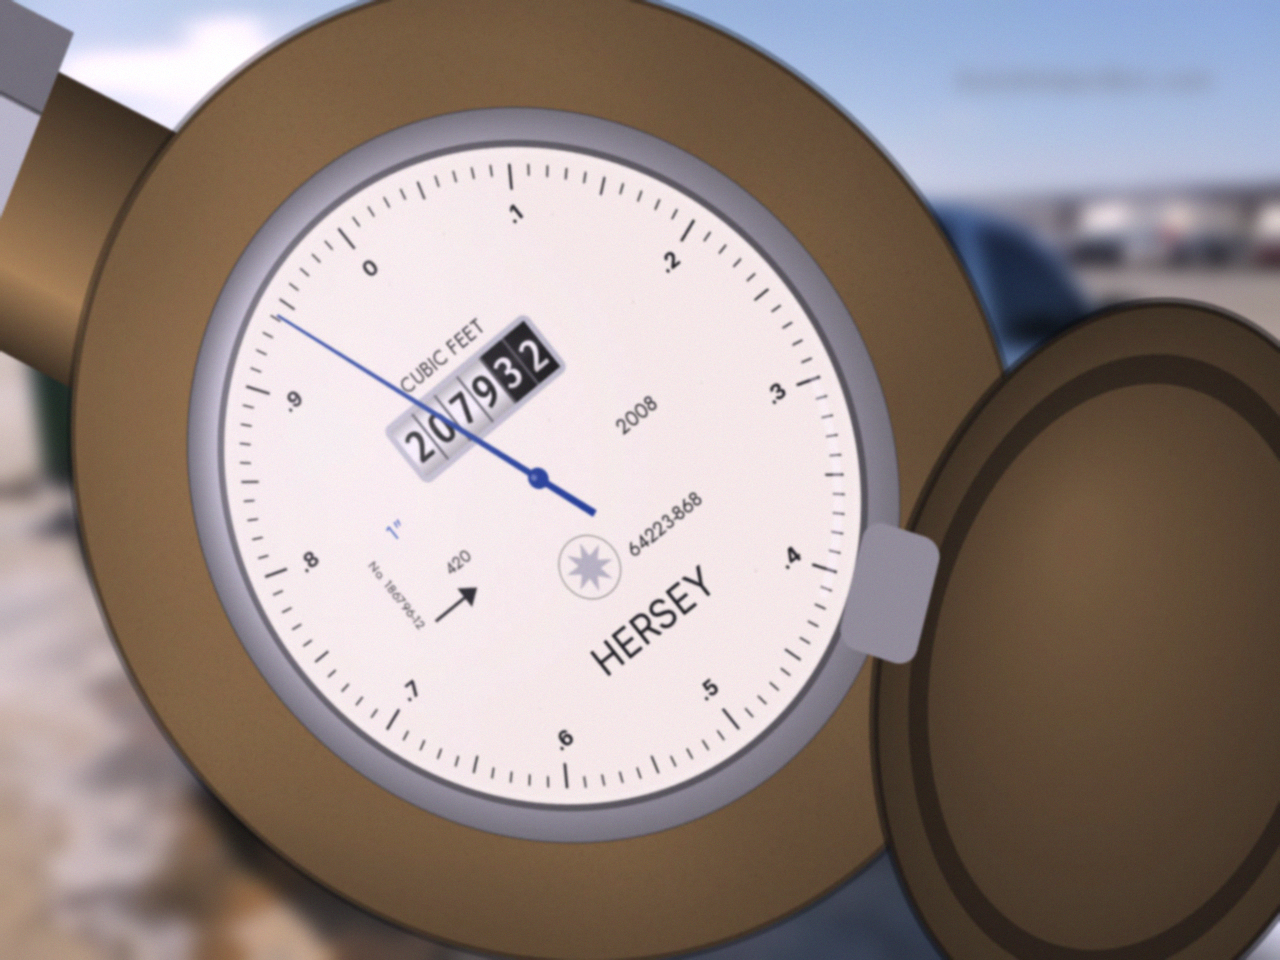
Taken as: 207931.94 ft³
